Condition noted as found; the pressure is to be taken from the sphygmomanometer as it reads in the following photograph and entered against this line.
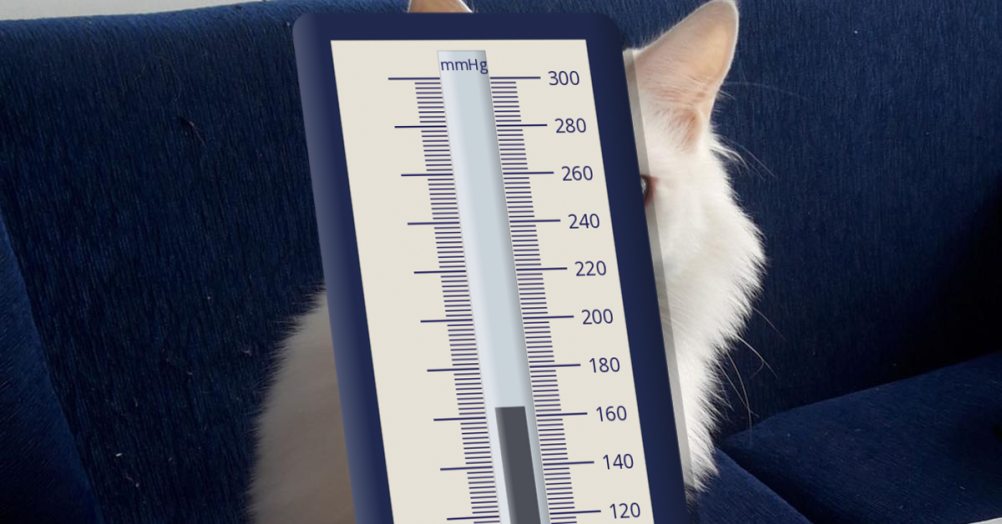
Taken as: 164 mmHg
